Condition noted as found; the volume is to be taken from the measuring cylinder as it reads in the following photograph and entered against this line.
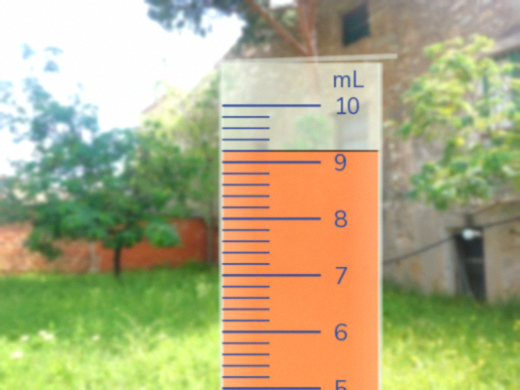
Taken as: 9.2 mL
